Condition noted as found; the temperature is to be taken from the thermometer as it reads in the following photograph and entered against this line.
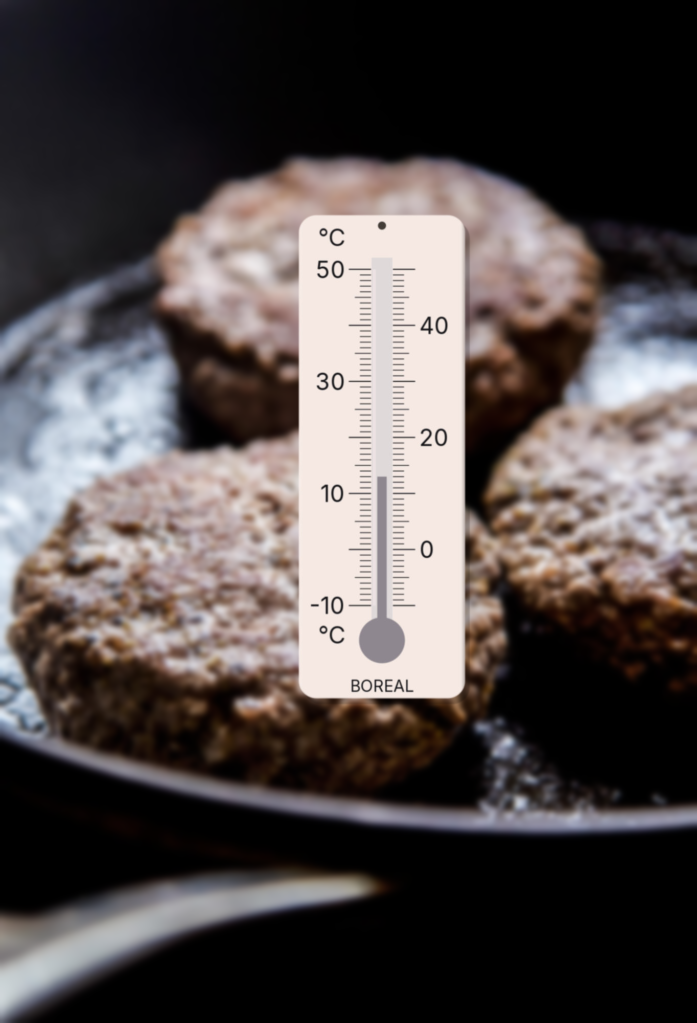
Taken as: 13 °C
